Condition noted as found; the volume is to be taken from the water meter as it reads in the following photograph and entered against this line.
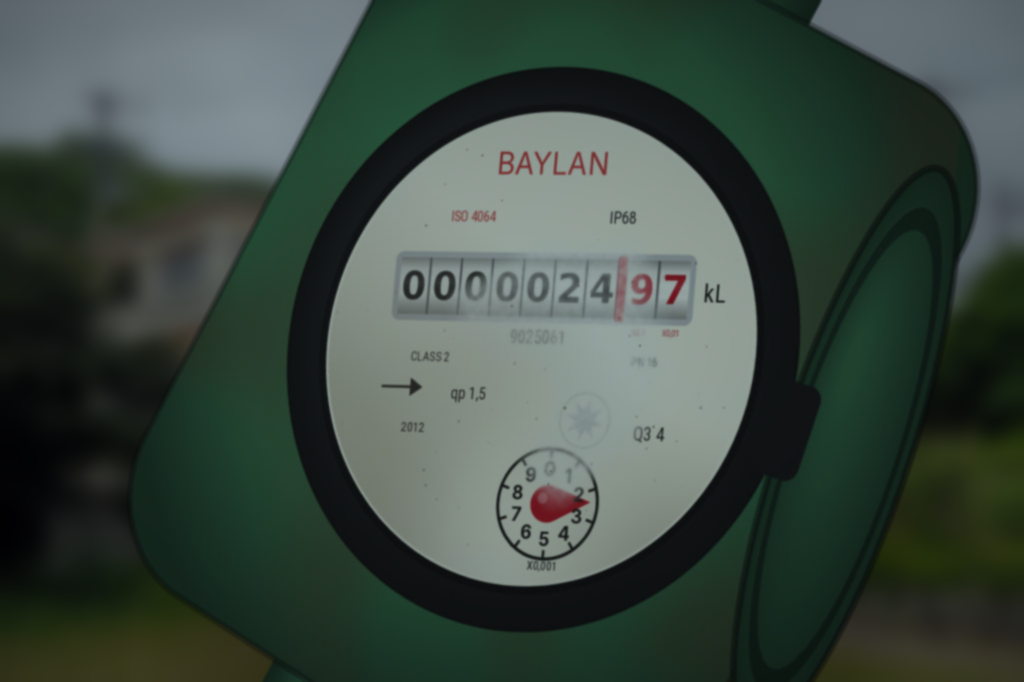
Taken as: 24.972 kL
